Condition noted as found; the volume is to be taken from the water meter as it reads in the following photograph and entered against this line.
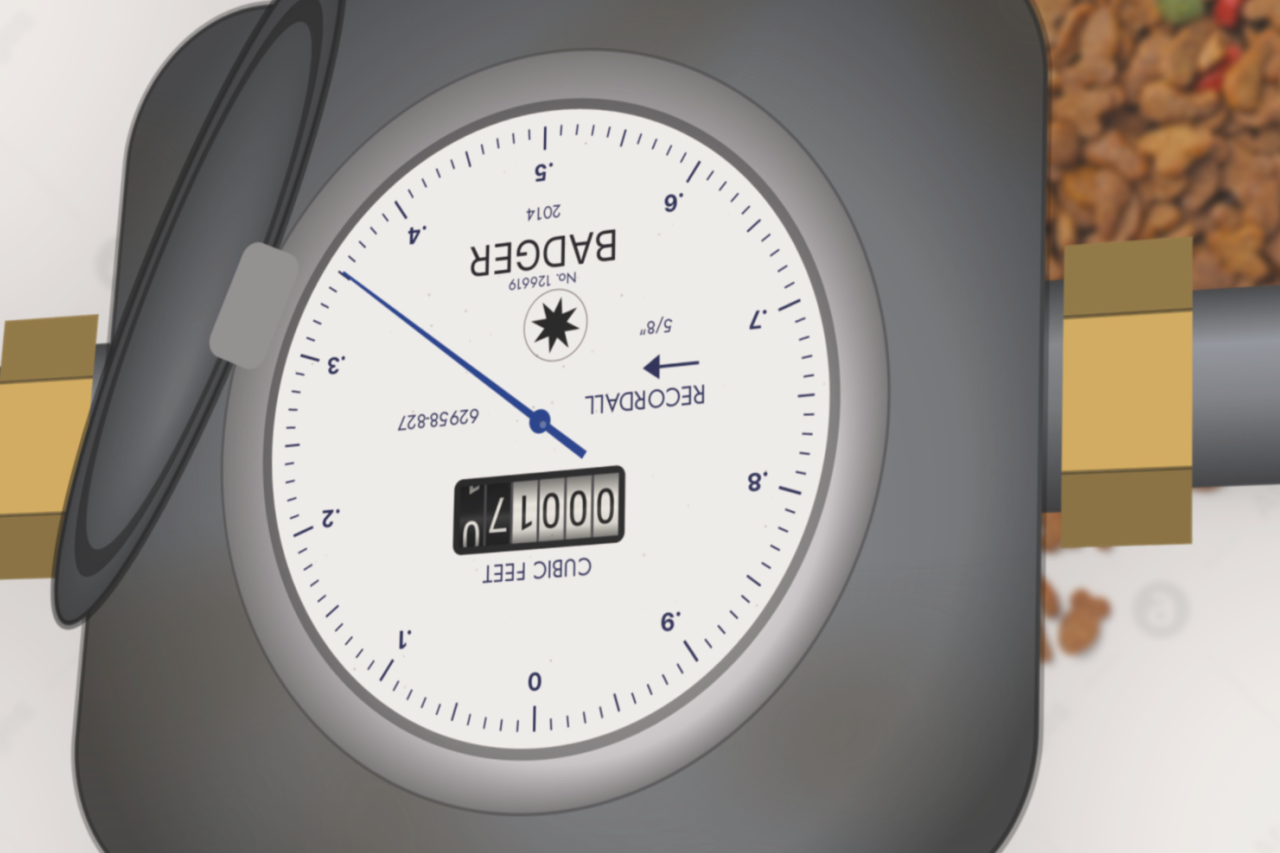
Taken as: 170.35 ft³
